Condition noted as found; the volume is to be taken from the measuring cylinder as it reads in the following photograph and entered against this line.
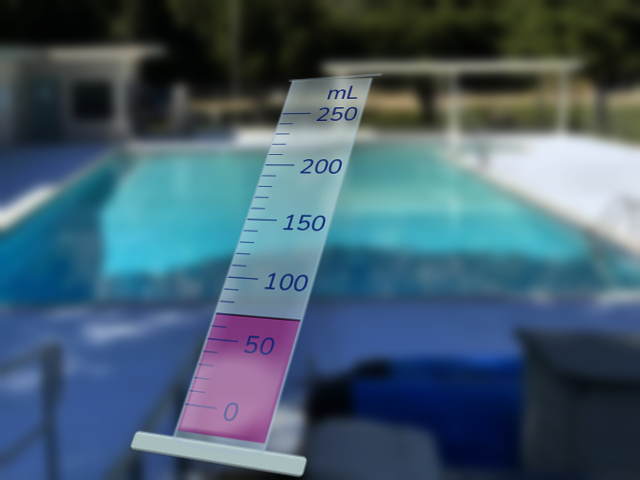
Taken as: 70 mL
